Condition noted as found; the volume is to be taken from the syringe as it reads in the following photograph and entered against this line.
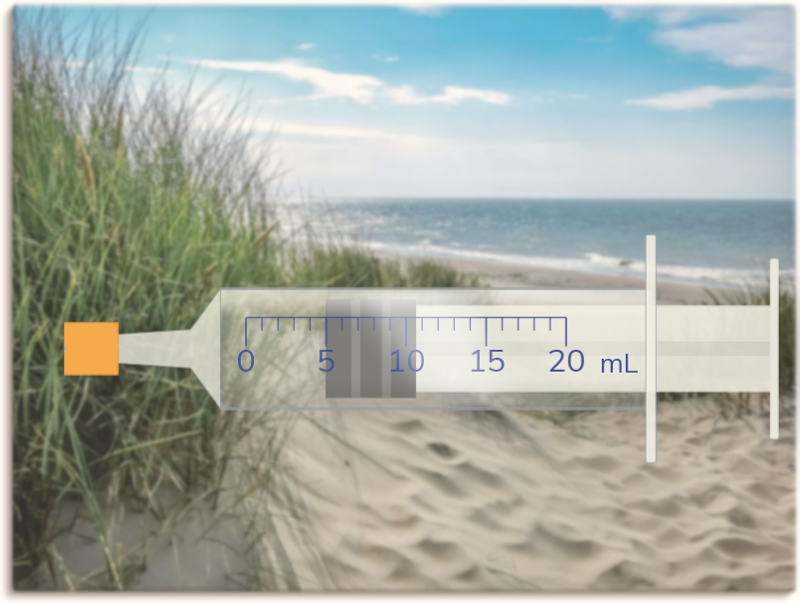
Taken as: 5 mL
